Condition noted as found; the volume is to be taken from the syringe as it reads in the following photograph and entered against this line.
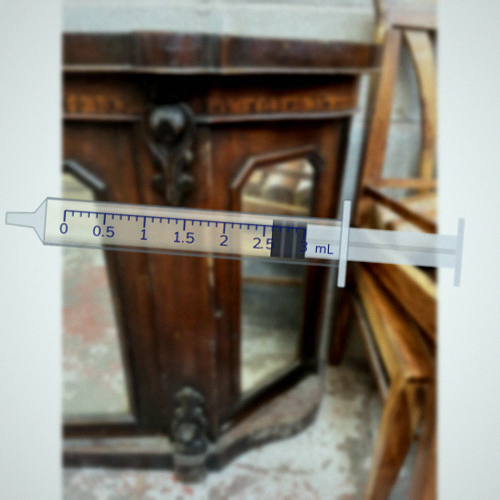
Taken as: 2.6 mL
